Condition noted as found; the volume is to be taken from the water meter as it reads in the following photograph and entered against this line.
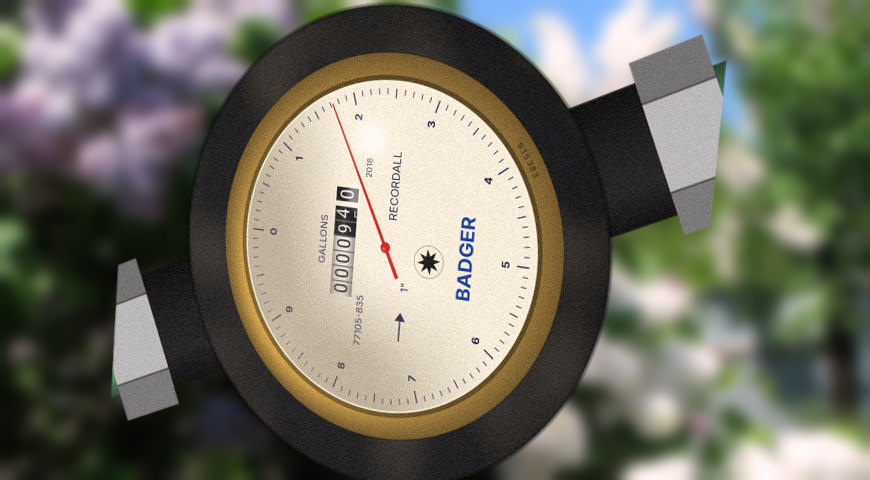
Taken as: 941.7 gal
